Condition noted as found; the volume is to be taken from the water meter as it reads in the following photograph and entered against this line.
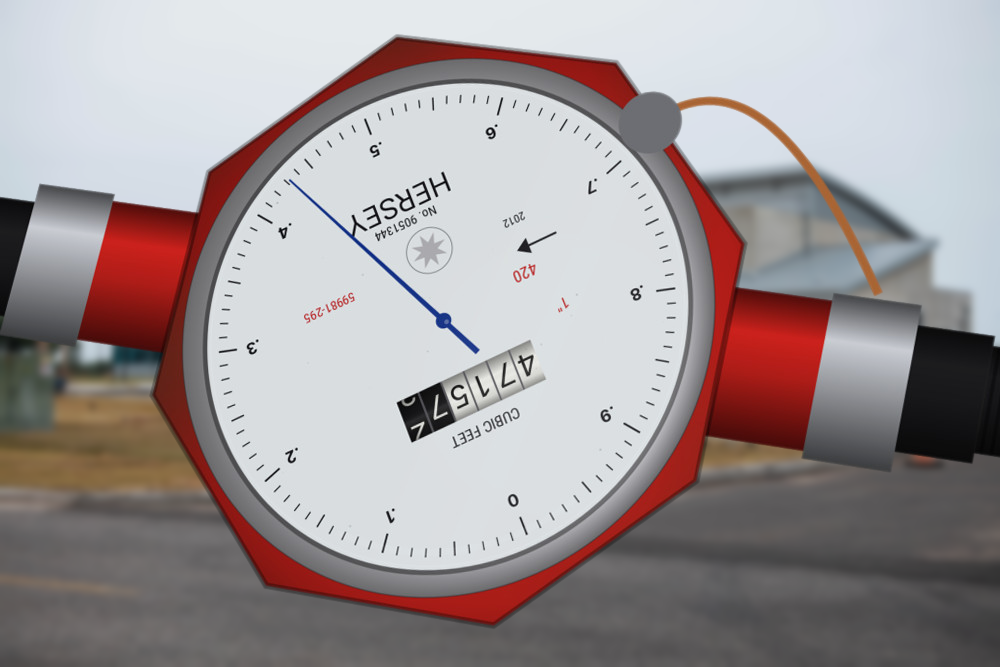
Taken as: 471572.43 ft³
